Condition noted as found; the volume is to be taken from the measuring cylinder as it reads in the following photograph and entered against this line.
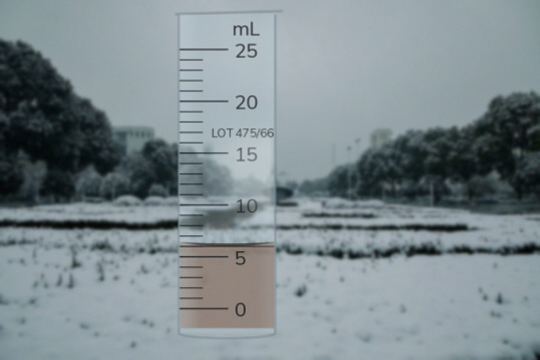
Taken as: 6 mL
